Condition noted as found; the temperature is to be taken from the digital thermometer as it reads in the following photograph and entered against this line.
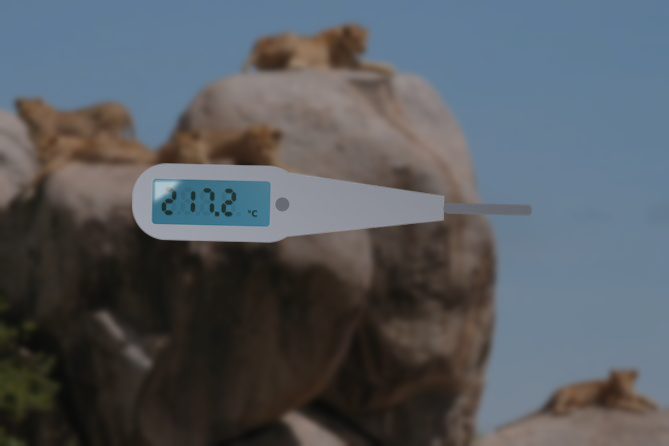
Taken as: 217.2 °C
